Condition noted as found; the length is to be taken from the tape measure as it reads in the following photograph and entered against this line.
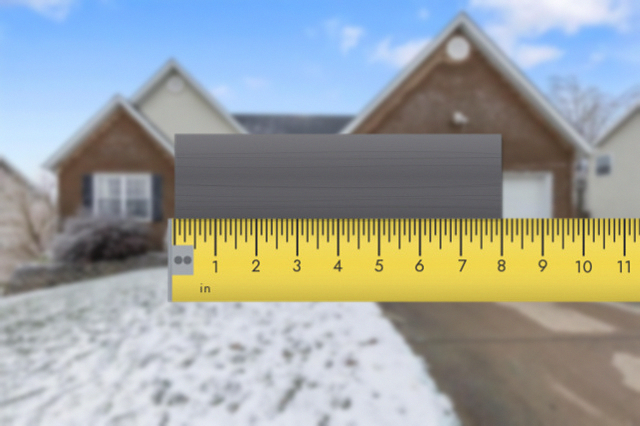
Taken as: 8 in
